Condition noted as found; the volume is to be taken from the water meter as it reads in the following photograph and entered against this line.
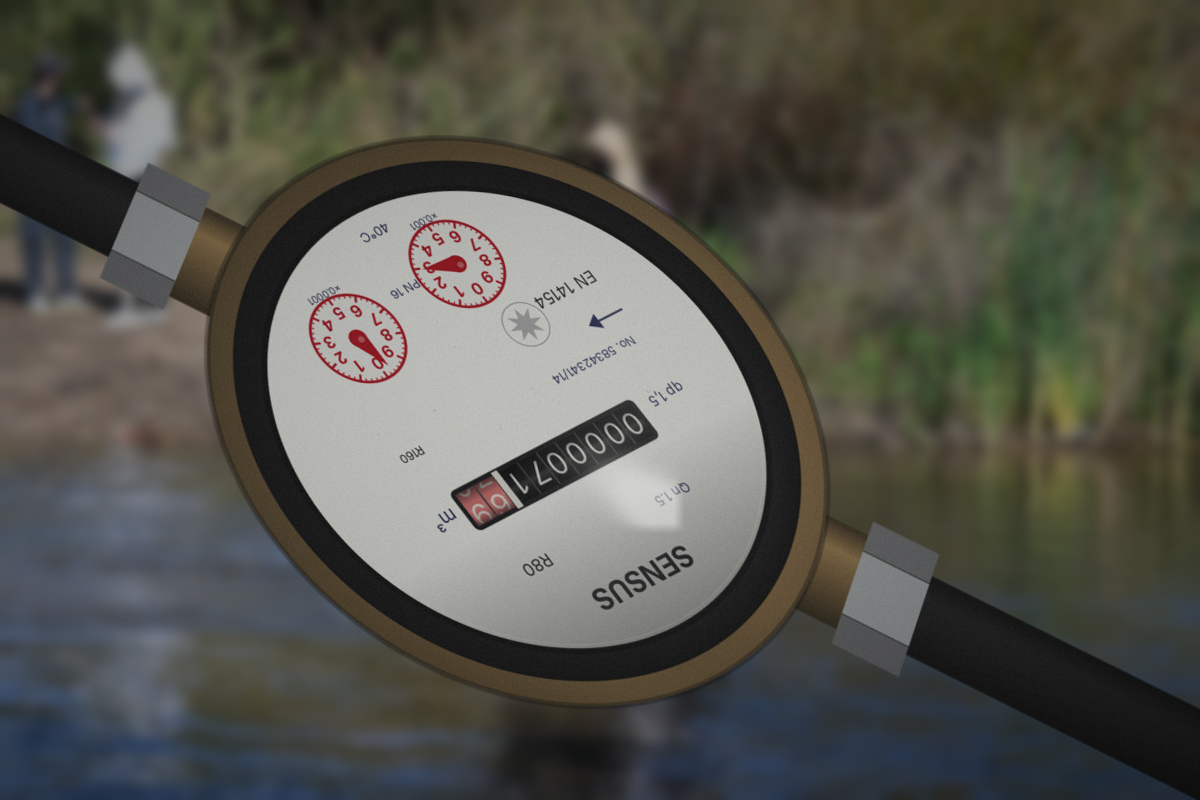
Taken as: 71.6929 m³
